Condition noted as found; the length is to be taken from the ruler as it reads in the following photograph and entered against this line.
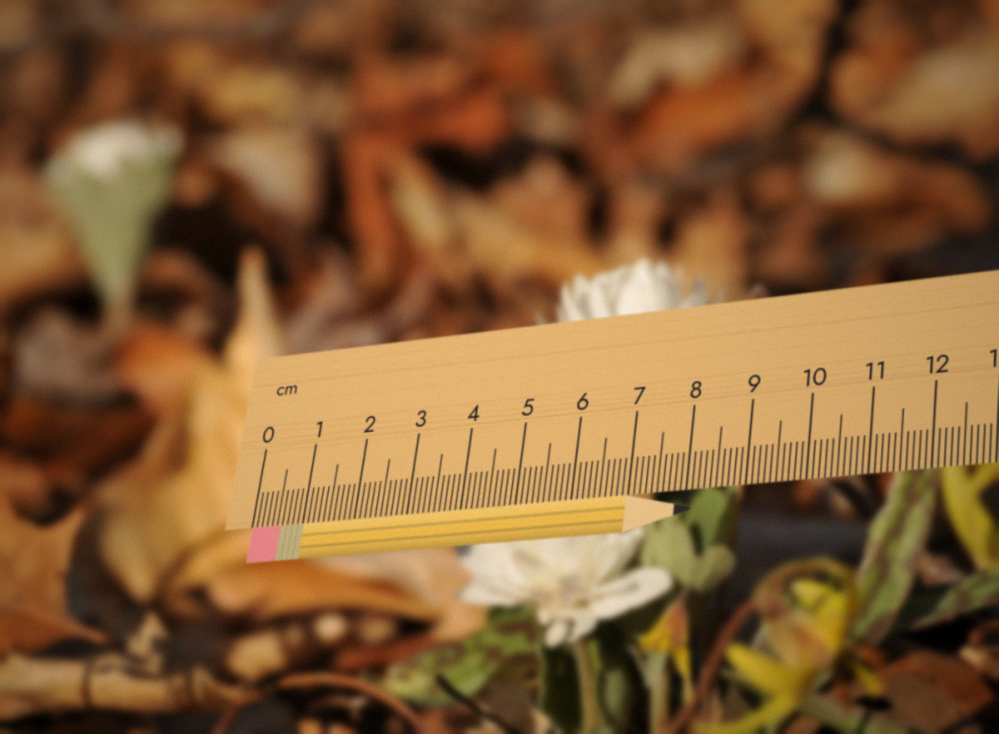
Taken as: 8.1 cm
